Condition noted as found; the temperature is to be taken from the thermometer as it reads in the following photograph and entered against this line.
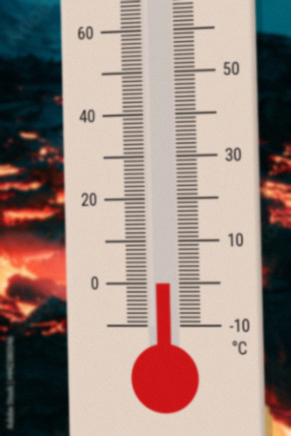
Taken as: 0 °C
